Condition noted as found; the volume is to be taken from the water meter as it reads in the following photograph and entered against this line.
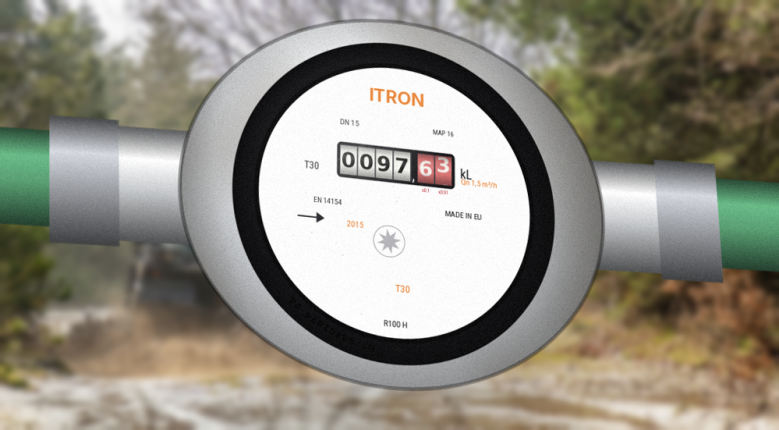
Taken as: 97.63 kL
